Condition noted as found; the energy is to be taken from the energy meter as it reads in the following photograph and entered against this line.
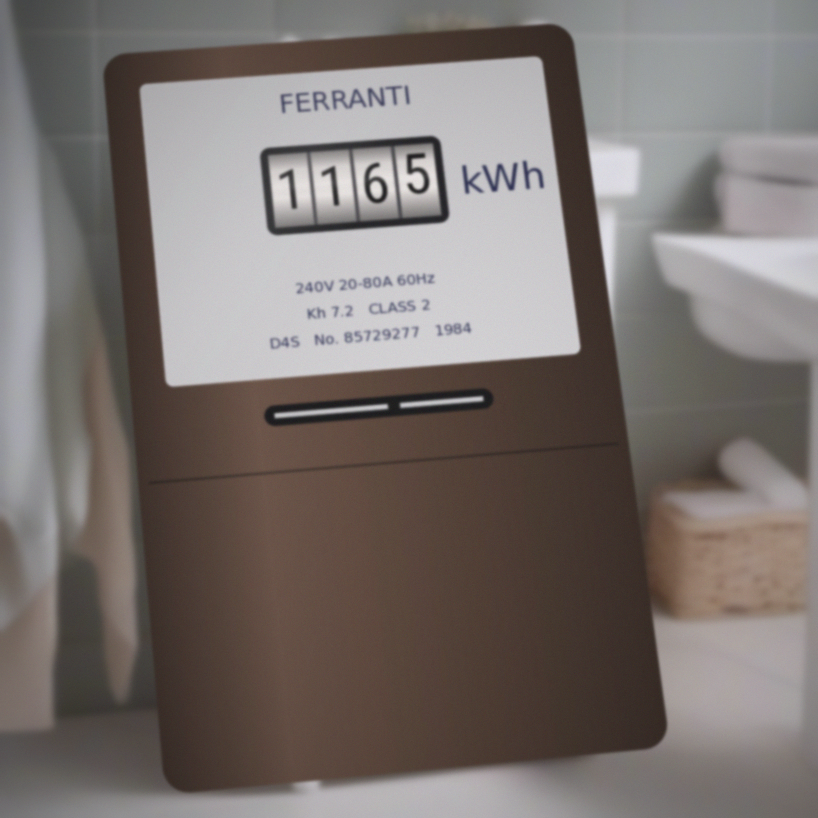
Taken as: 1165 kWh
